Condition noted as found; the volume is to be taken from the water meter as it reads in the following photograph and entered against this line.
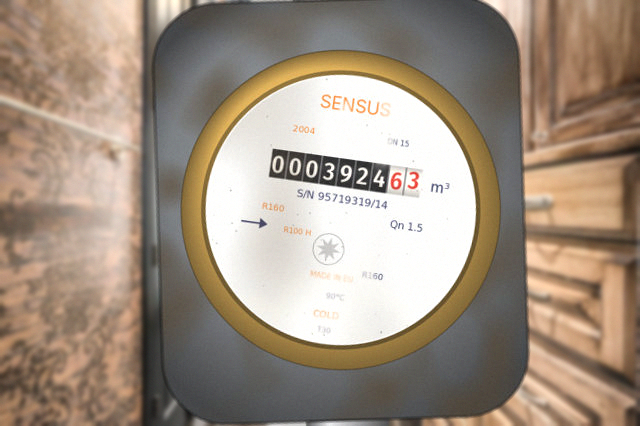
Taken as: 3924.63 m³
